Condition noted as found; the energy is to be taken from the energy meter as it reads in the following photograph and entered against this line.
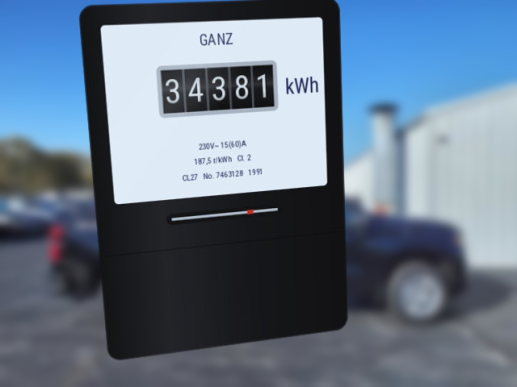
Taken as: 34381 kWh
